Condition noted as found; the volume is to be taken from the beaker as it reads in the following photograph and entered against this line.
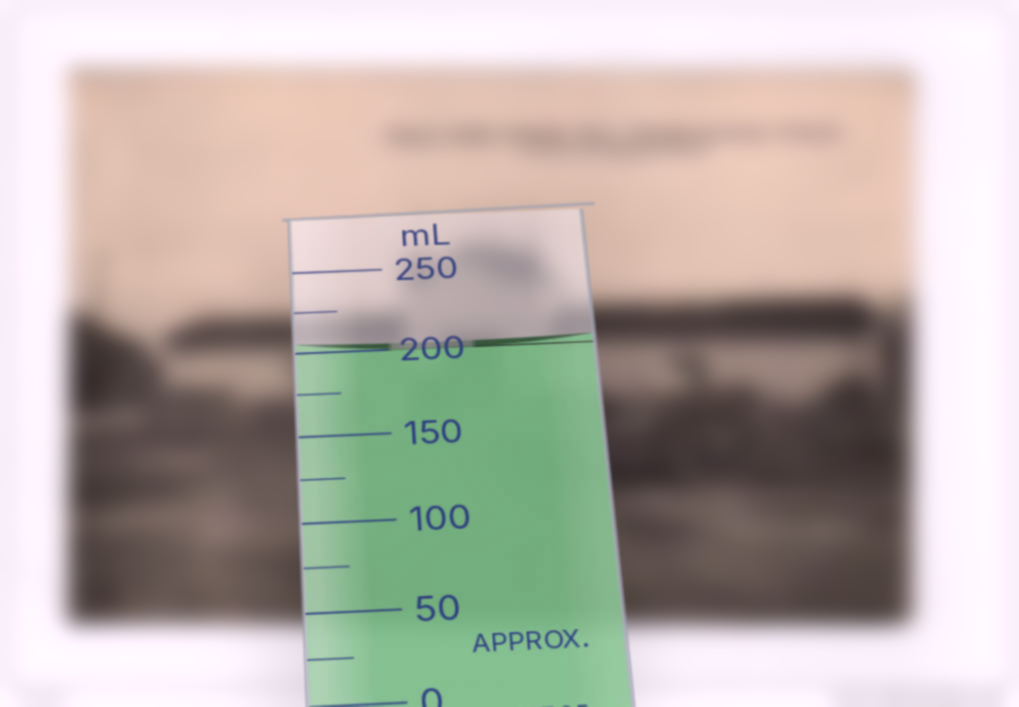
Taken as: 200 mL
